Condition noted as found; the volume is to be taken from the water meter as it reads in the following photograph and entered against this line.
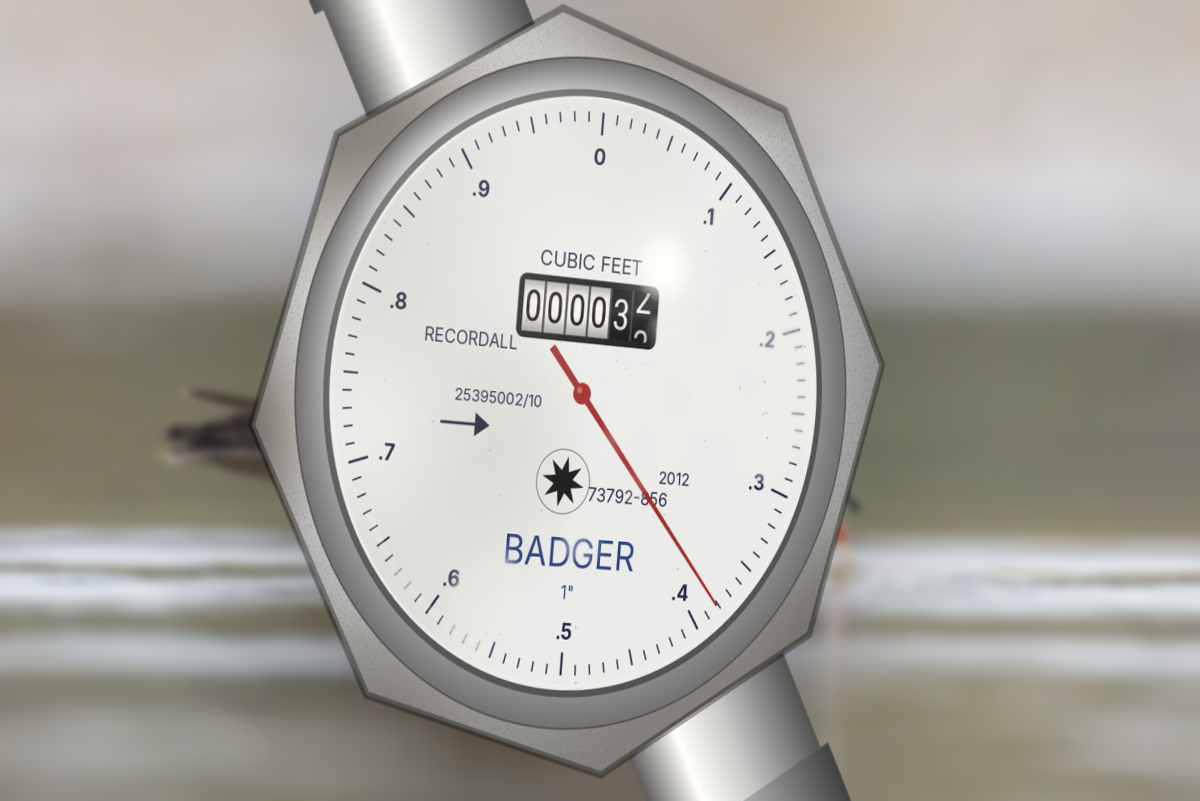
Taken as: 32.38 ft³
